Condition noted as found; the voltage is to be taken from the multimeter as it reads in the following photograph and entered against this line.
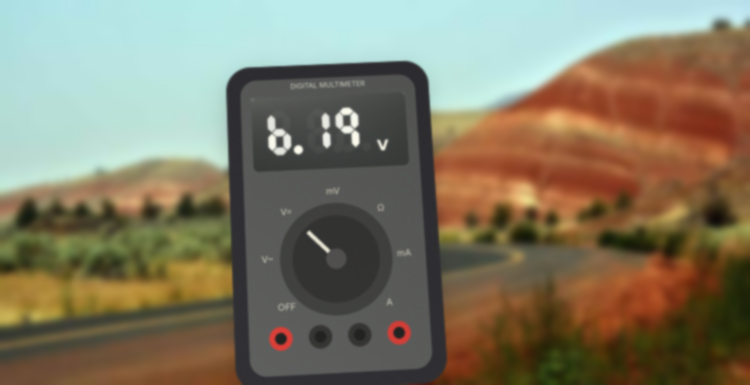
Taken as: 6.19 V
